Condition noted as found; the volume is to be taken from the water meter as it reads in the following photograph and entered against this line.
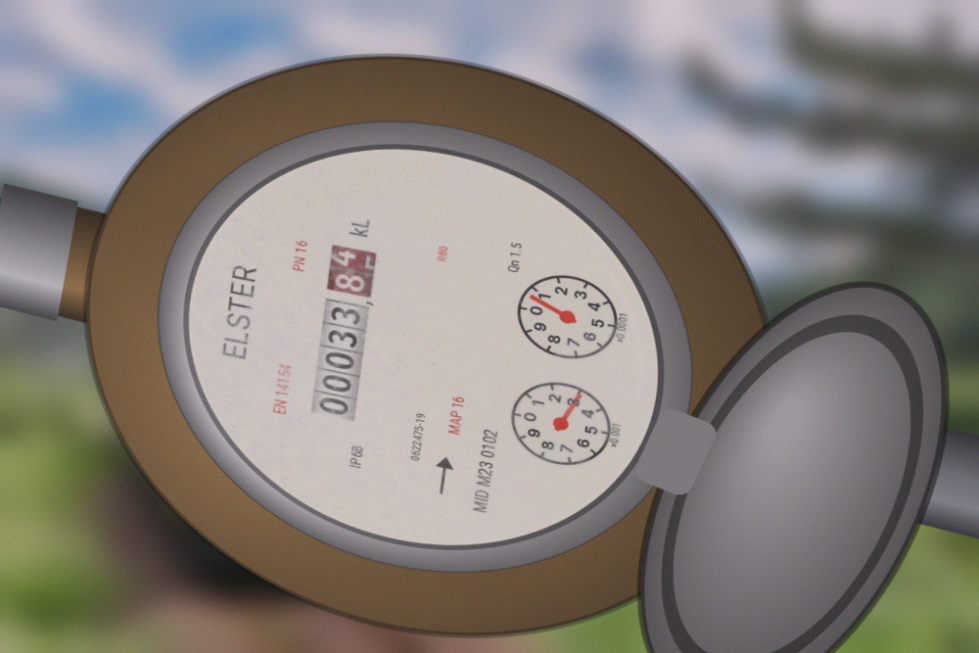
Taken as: 33.8430 kL
